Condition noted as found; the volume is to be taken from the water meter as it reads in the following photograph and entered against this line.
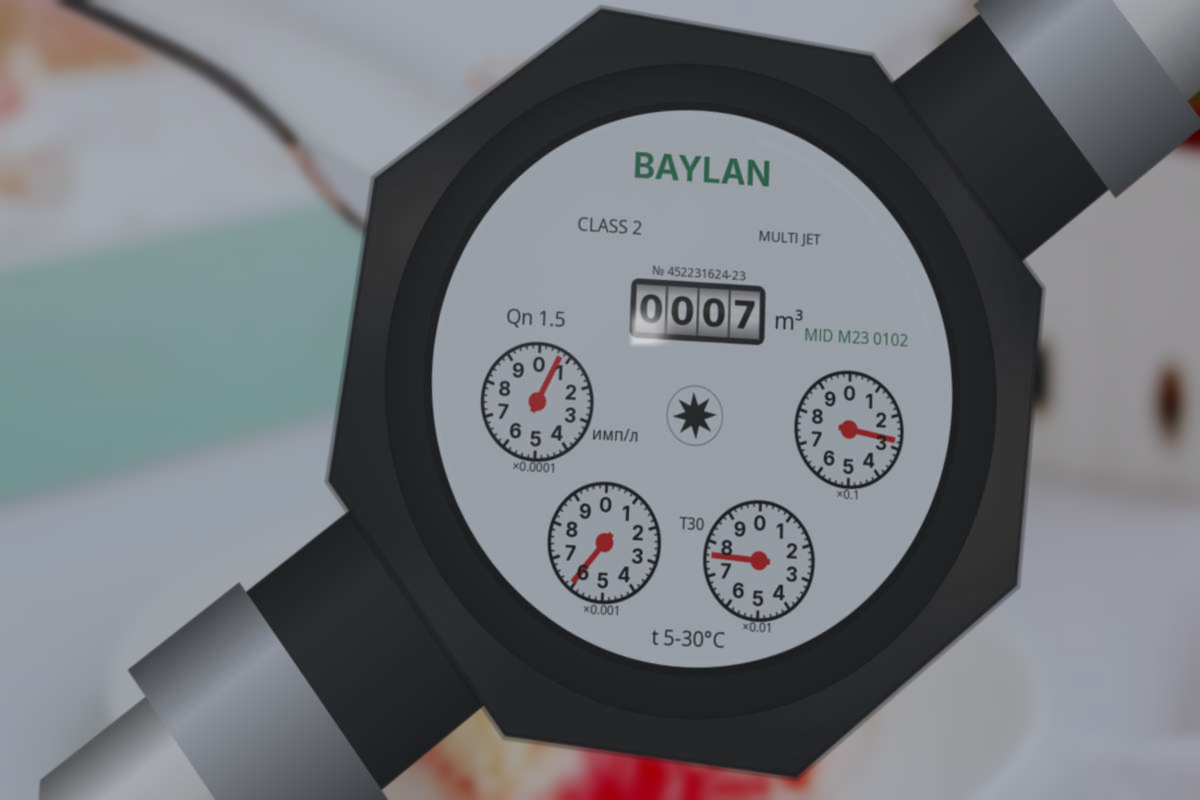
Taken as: 7.2760 m³
